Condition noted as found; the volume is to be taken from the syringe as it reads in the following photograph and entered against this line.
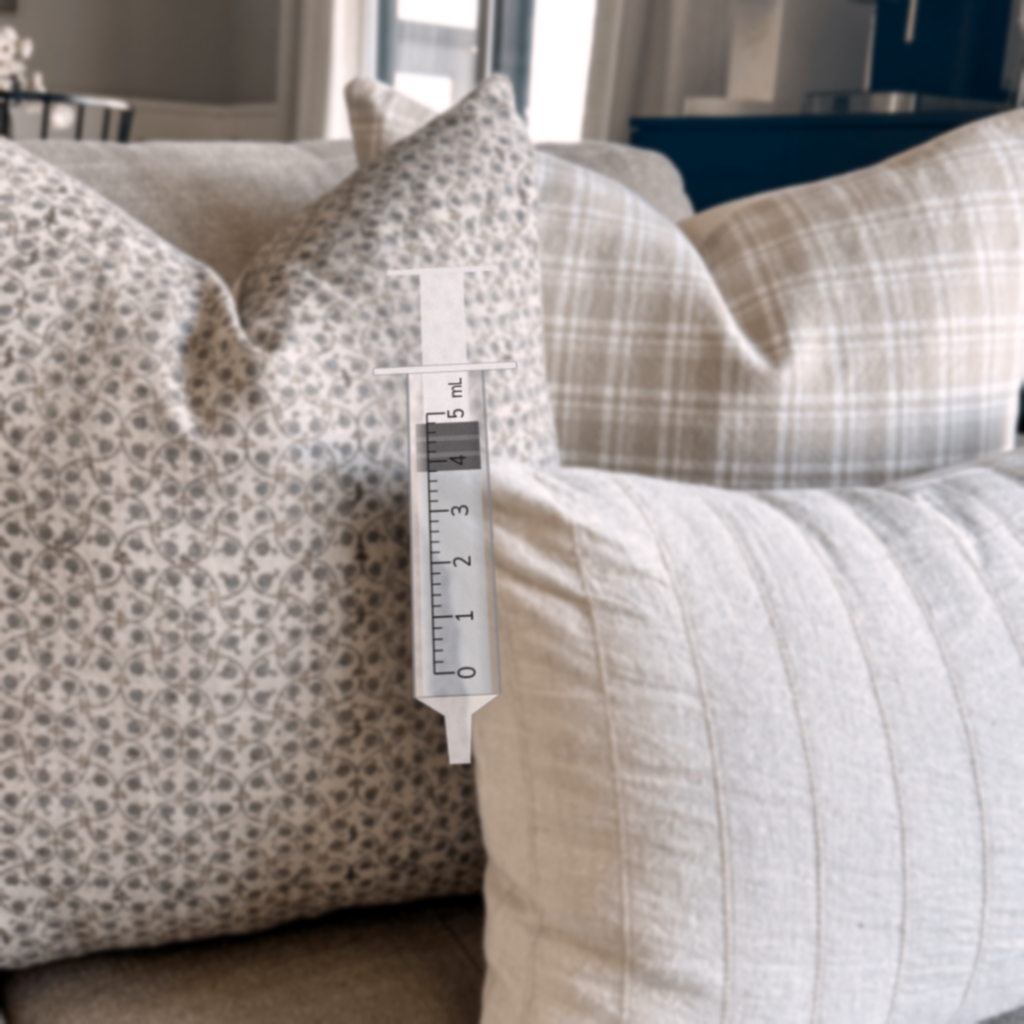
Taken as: 3.8 mL
